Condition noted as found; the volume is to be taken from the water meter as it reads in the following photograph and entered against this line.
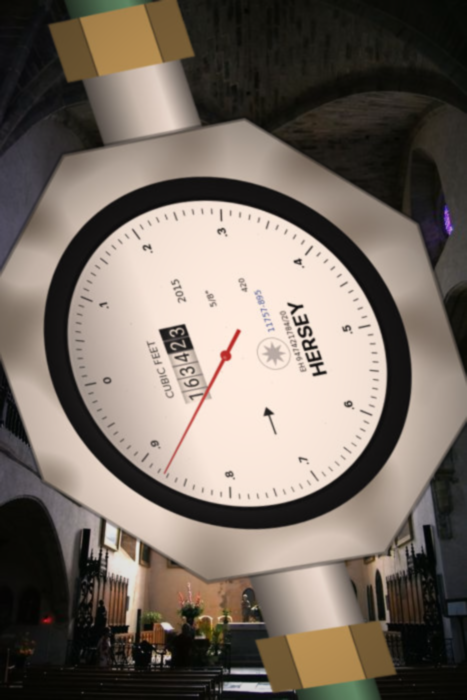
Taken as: 163422.87 ft³
